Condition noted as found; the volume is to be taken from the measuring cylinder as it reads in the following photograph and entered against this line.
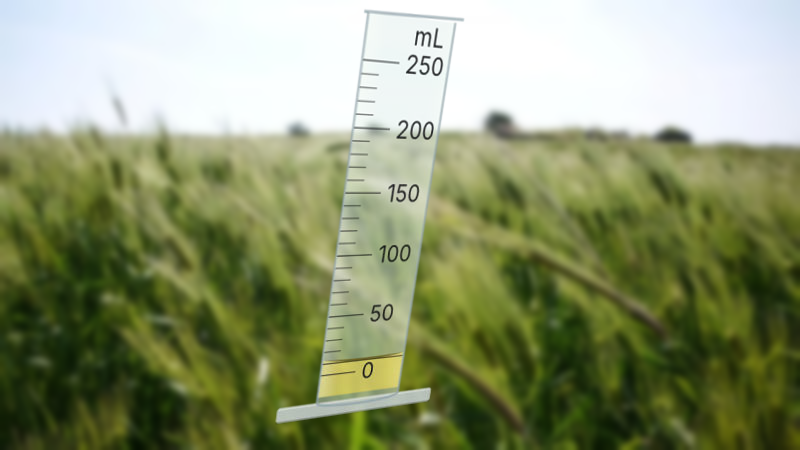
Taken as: 10 mL
